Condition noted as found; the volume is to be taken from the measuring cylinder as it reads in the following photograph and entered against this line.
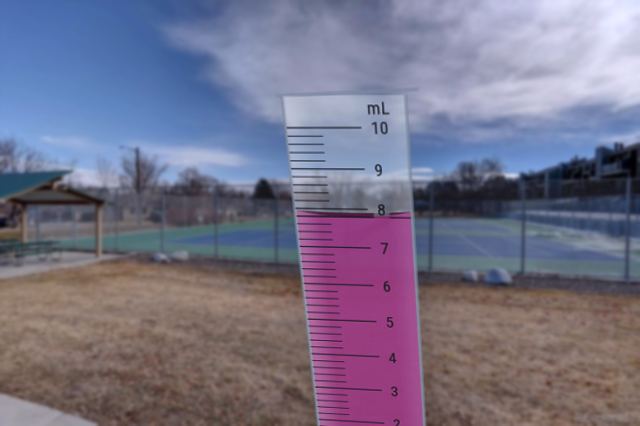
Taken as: 7.8 mL
